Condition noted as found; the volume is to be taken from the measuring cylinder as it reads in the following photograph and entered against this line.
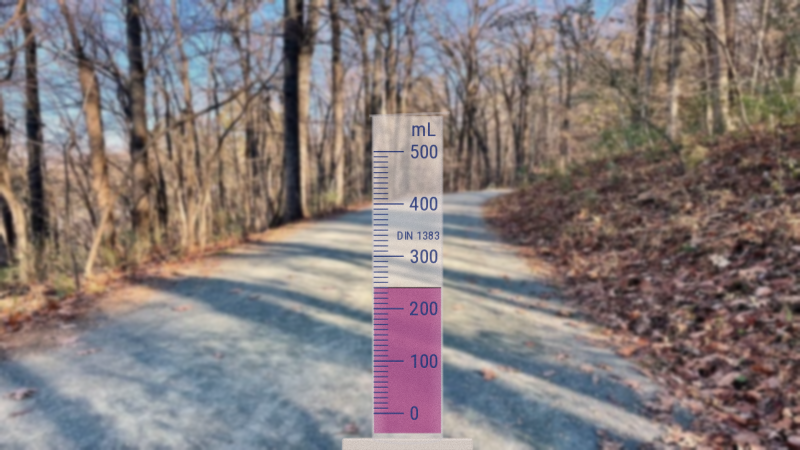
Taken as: 240 mL
